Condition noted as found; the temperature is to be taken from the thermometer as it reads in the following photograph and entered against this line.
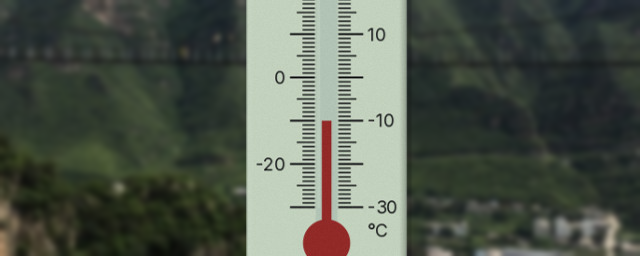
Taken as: -10 °C
